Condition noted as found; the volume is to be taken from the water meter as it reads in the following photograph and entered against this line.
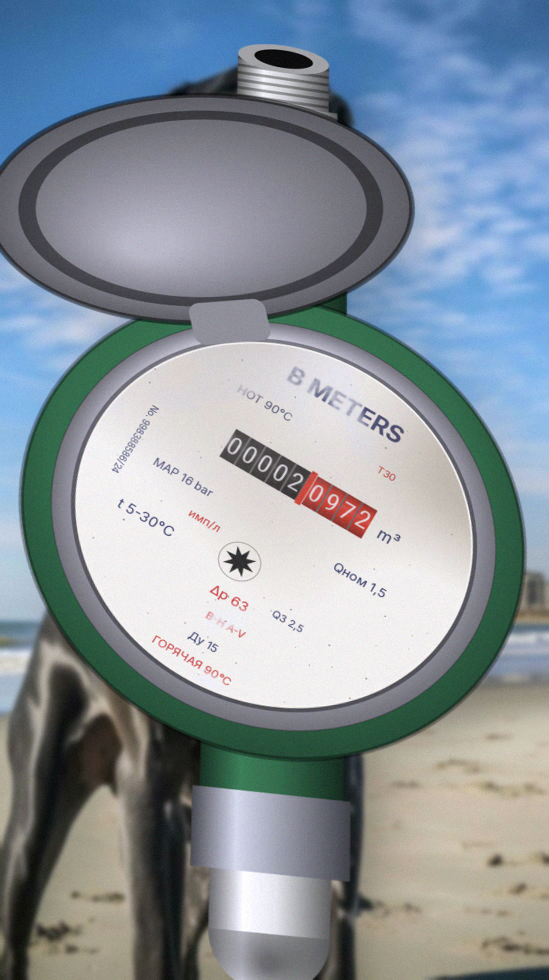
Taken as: 2.0972 m³
